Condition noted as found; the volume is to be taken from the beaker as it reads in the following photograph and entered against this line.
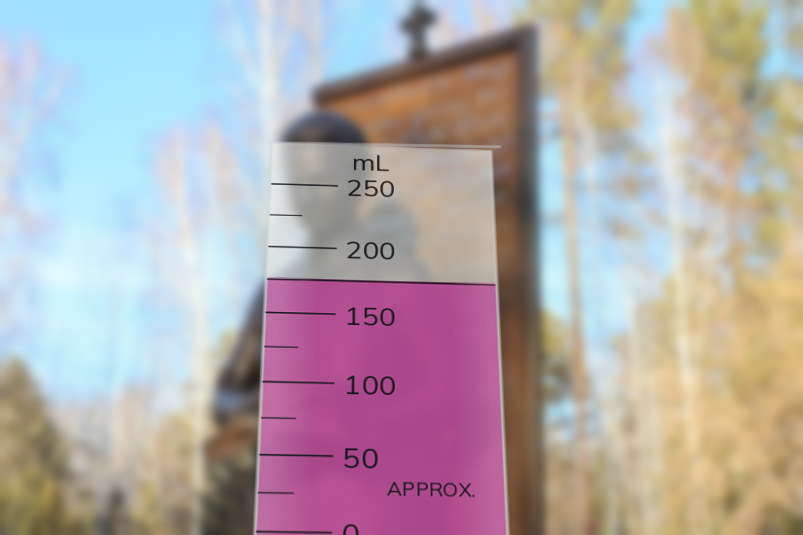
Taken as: 175 mL
